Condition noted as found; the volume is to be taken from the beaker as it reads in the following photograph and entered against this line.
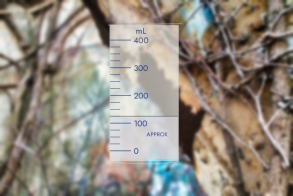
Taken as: 125 mL
